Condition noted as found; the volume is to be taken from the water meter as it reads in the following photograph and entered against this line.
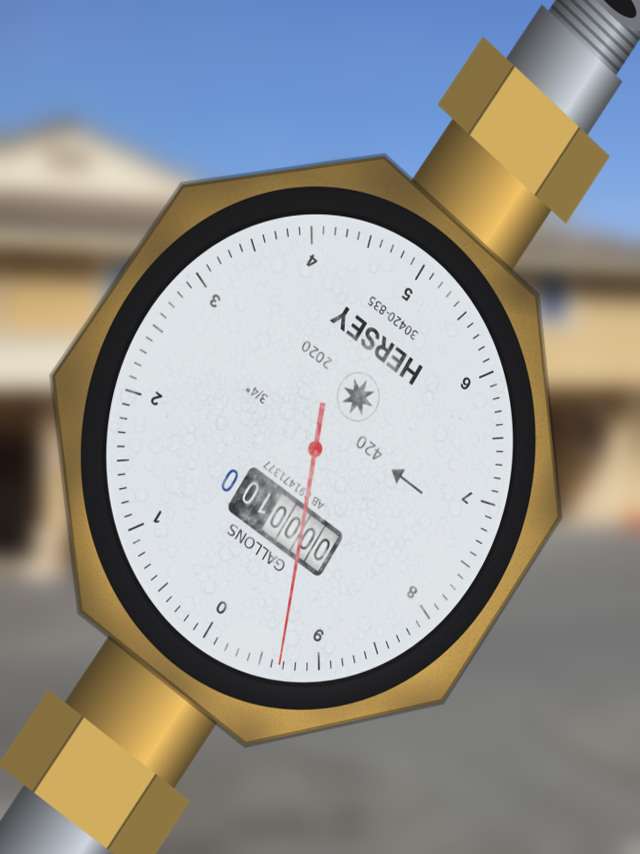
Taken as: 99.3 gal
